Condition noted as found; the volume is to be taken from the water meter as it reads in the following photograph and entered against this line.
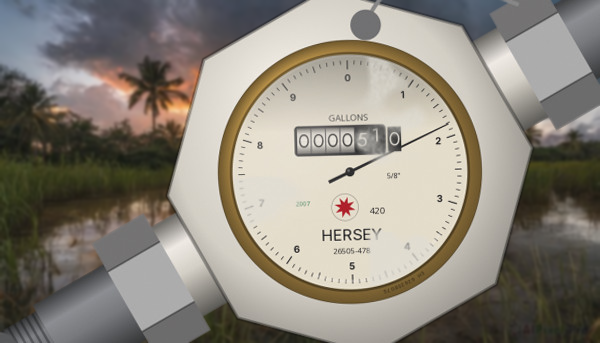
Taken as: 511.8 gal
